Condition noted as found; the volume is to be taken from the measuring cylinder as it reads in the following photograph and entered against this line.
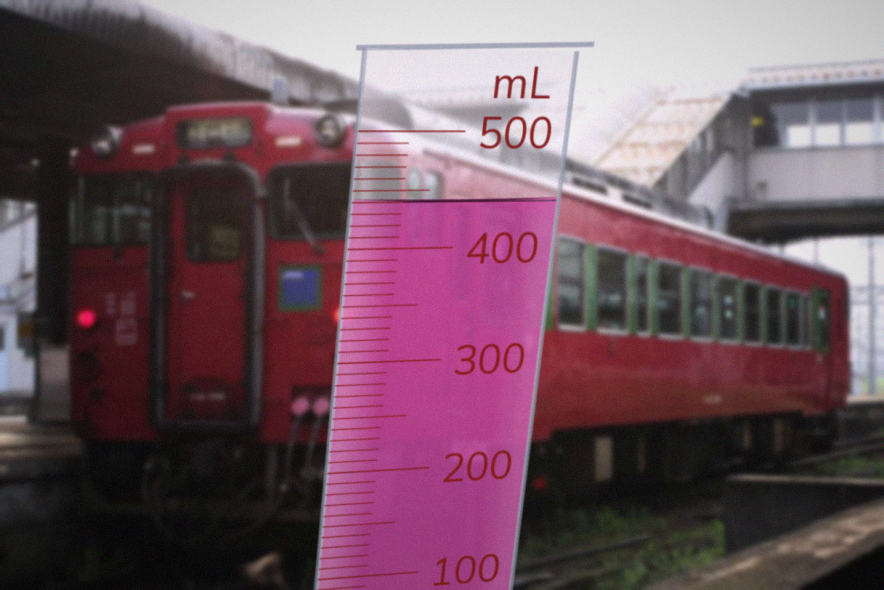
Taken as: 440 mL
